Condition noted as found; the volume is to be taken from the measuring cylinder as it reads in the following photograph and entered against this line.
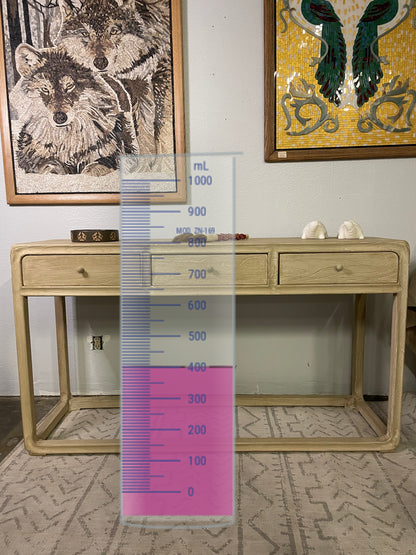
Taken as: 400 mL
